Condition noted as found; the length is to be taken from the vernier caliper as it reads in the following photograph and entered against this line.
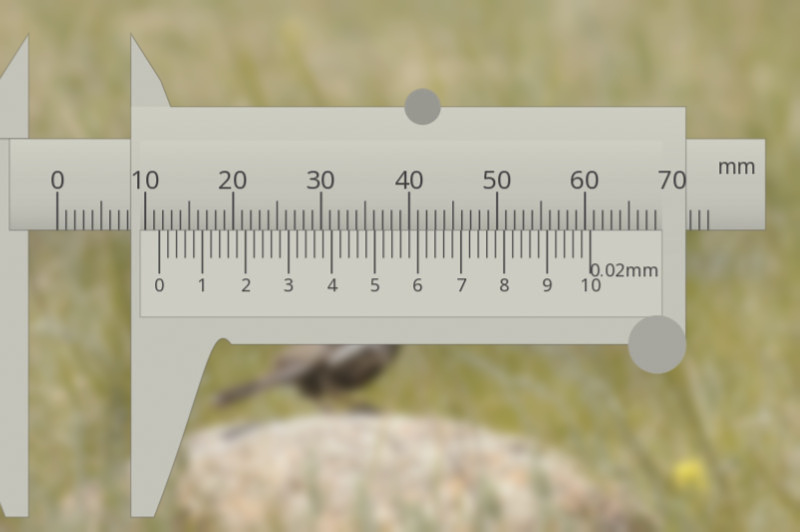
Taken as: 11.6 mm
